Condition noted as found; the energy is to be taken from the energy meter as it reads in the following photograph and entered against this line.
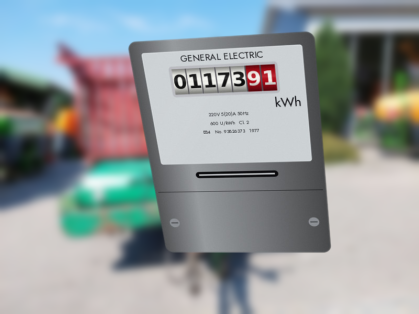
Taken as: 1173.91 kWh
